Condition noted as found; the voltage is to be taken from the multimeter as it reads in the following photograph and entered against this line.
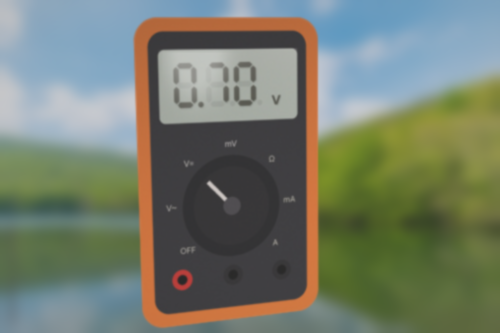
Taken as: 0.70 V
